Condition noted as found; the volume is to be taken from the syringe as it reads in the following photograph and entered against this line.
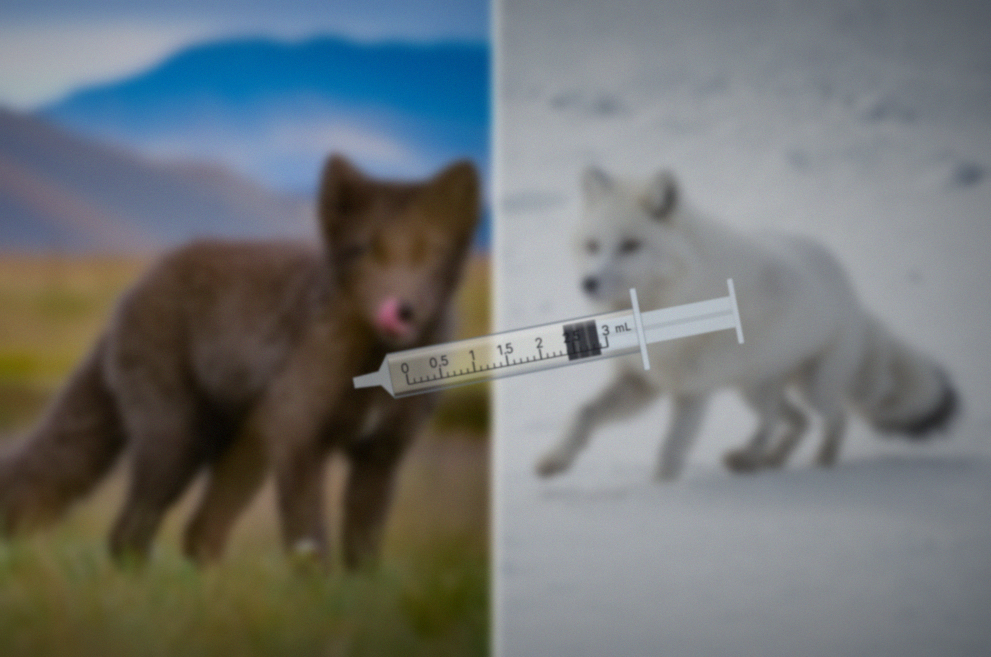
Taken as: 2.4 mL
